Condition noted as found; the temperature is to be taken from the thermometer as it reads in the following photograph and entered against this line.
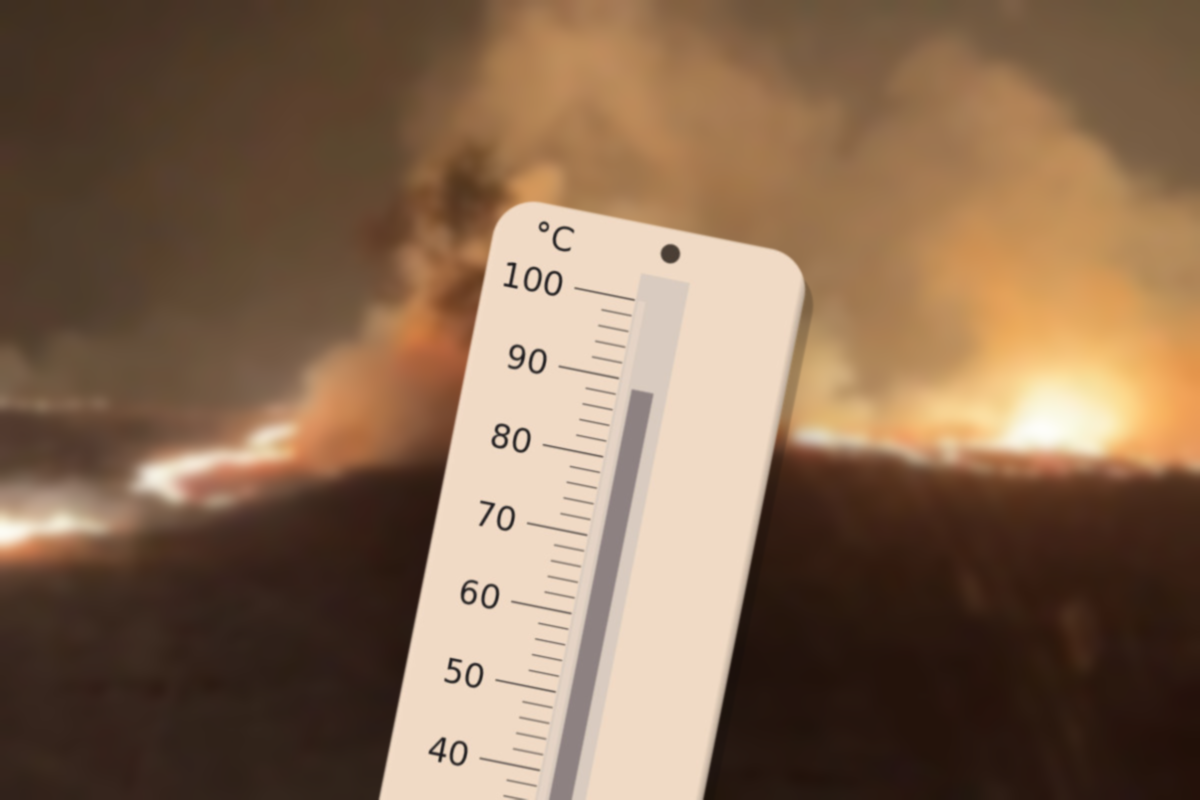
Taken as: 89 °C
